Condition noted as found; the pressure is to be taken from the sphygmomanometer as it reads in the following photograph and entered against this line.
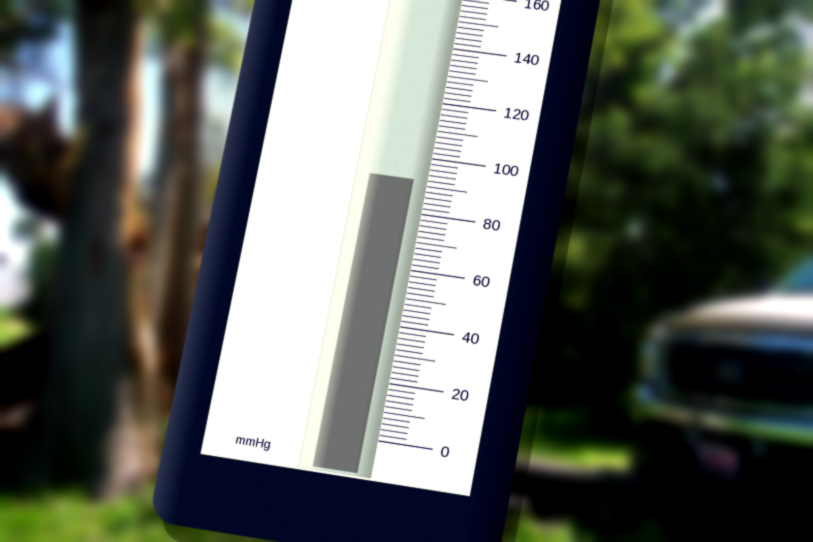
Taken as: 92 mmHg
